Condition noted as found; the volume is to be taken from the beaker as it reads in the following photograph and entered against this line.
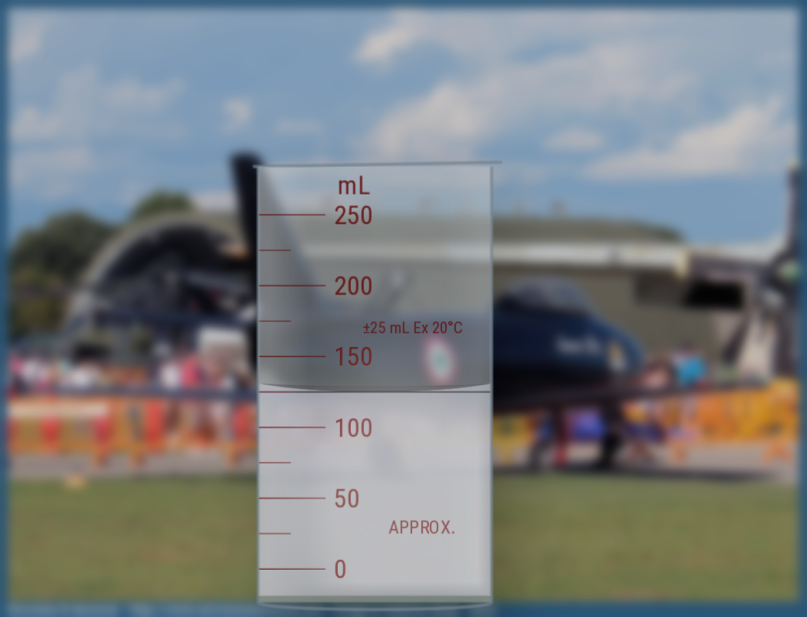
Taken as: 125 mL
